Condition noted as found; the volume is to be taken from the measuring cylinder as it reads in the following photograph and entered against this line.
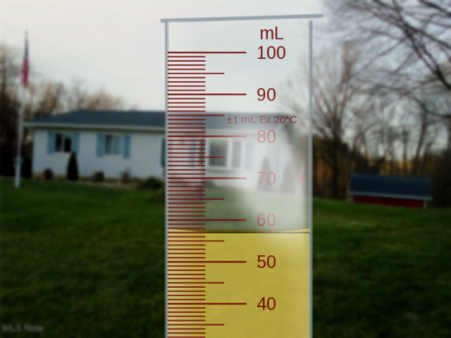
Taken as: 57 mL
